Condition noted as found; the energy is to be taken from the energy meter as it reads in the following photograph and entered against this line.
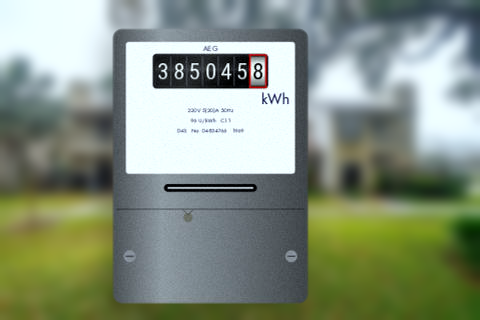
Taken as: 385045.8 kWh
